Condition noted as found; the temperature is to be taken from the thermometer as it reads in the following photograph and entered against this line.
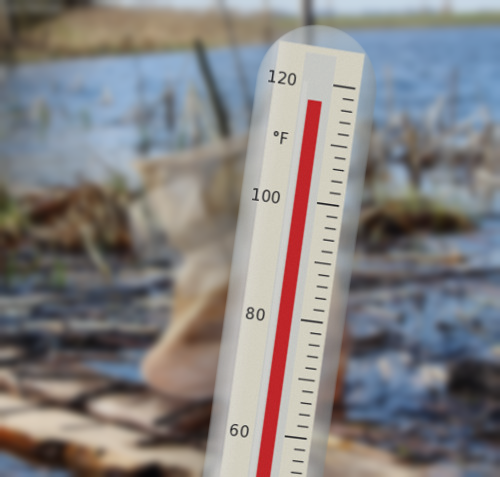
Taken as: 117 °F
